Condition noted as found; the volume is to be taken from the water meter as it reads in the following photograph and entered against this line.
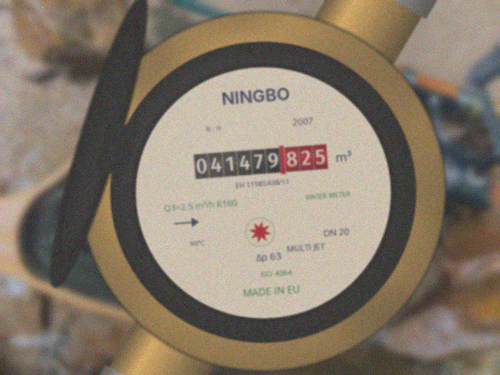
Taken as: 41479.825 m³
